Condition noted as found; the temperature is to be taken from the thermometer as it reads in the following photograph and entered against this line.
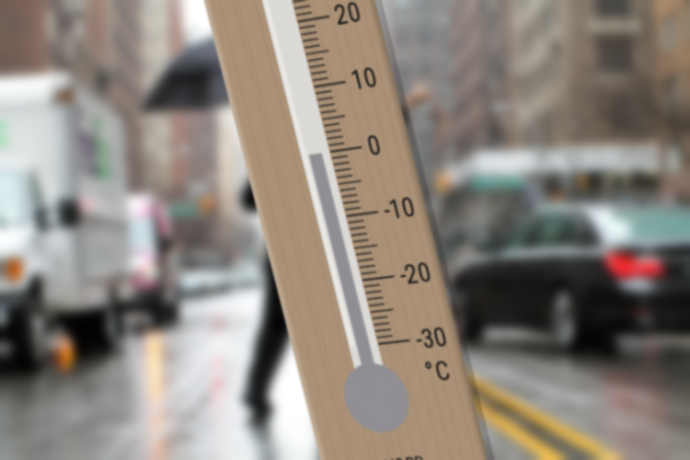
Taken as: 0 °C
